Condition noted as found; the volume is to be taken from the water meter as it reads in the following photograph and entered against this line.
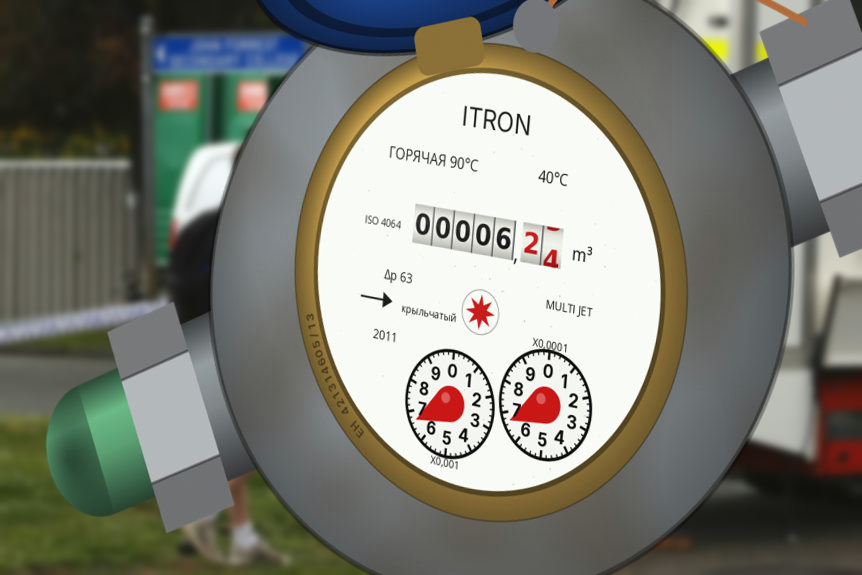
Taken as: 6.2366 m³
